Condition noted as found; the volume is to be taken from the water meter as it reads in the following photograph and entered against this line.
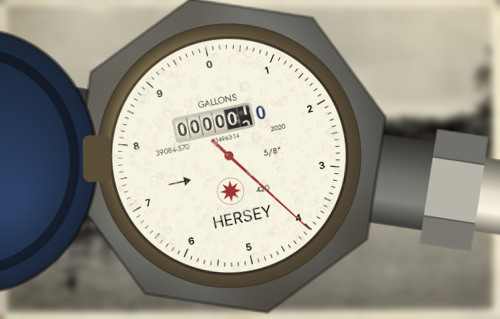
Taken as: 14.0 gal
